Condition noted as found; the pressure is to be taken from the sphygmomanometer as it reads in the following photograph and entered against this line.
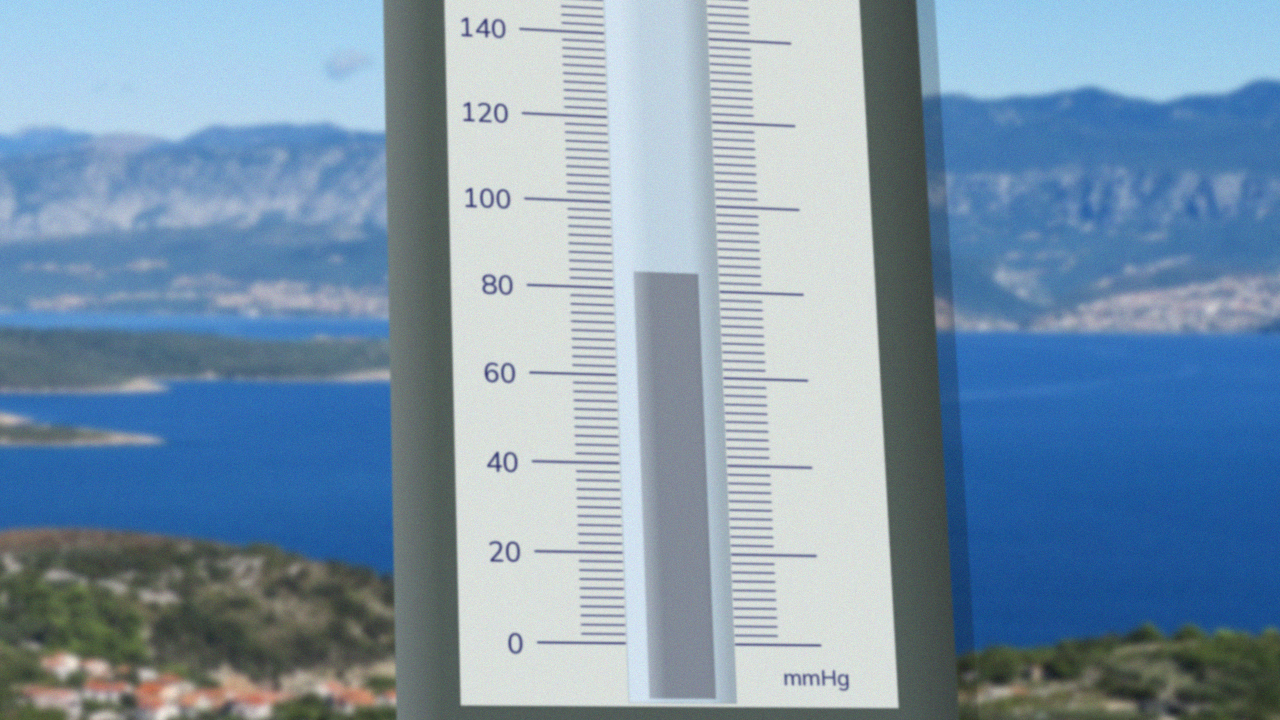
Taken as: 84 mmHg
